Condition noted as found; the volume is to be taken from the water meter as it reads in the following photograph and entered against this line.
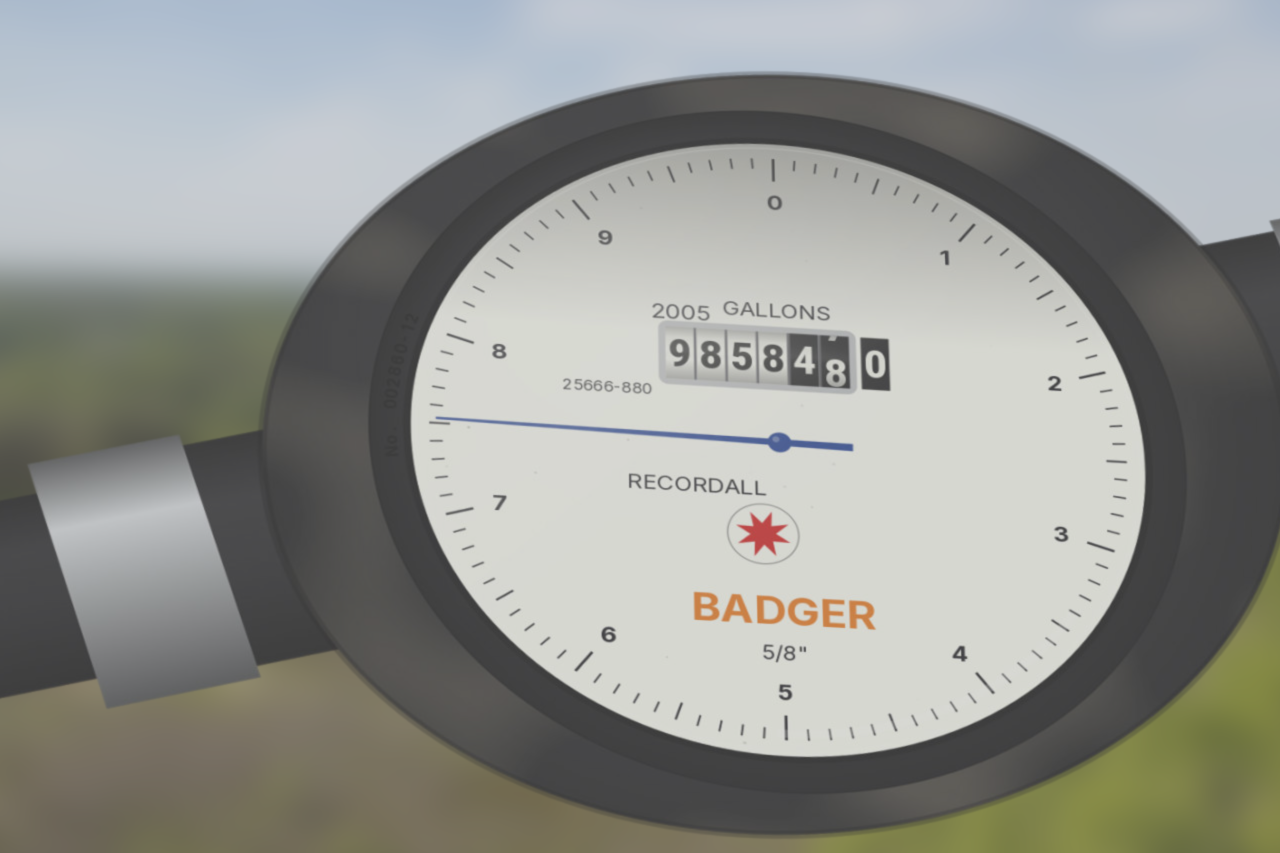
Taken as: 9858477.5 gal
